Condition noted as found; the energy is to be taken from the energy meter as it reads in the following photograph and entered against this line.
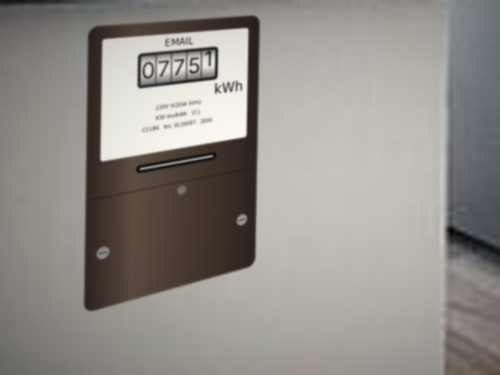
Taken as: 7751 kWh
